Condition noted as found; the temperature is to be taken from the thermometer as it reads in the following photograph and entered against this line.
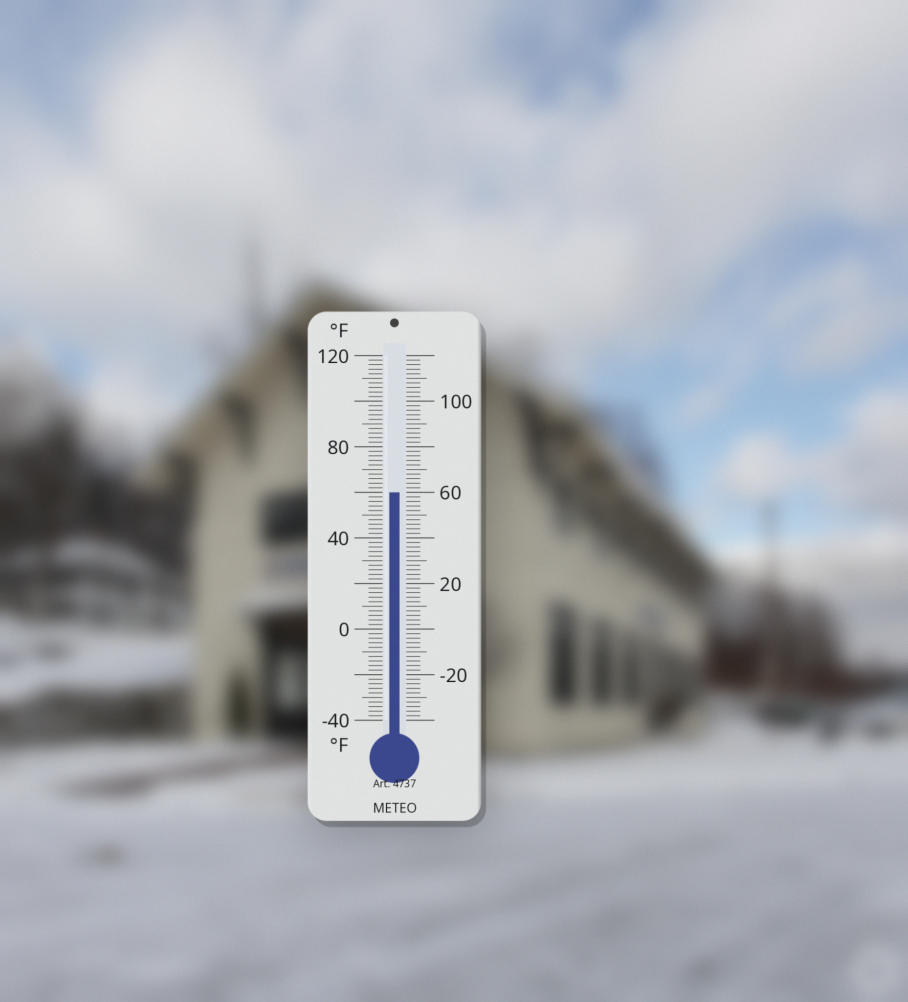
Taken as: 60 °F
